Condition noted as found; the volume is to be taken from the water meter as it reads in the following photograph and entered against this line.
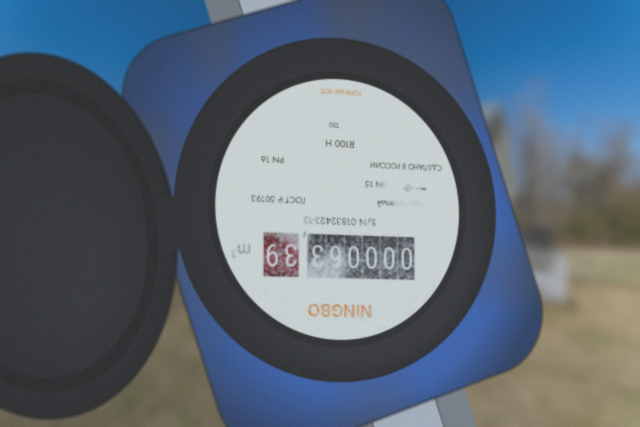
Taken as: 63.39 m³
